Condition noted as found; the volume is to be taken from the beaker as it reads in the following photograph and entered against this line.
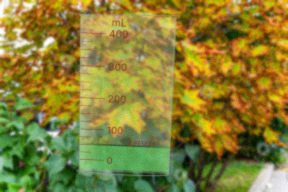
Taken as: 50 mL
